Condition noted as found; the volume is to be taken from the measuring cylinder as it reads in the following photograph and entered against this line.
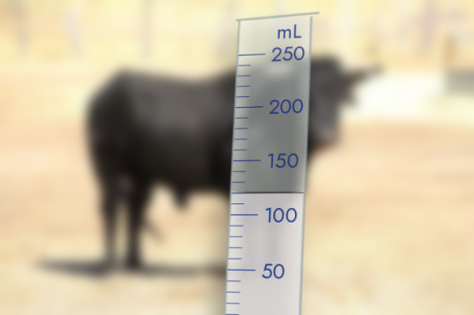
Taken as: 120 mL
